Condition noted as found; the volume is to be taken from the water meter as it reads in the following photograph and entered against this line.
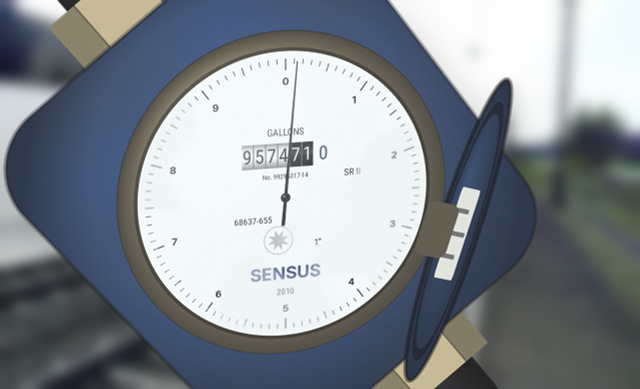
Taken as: 9574710.1 gal
